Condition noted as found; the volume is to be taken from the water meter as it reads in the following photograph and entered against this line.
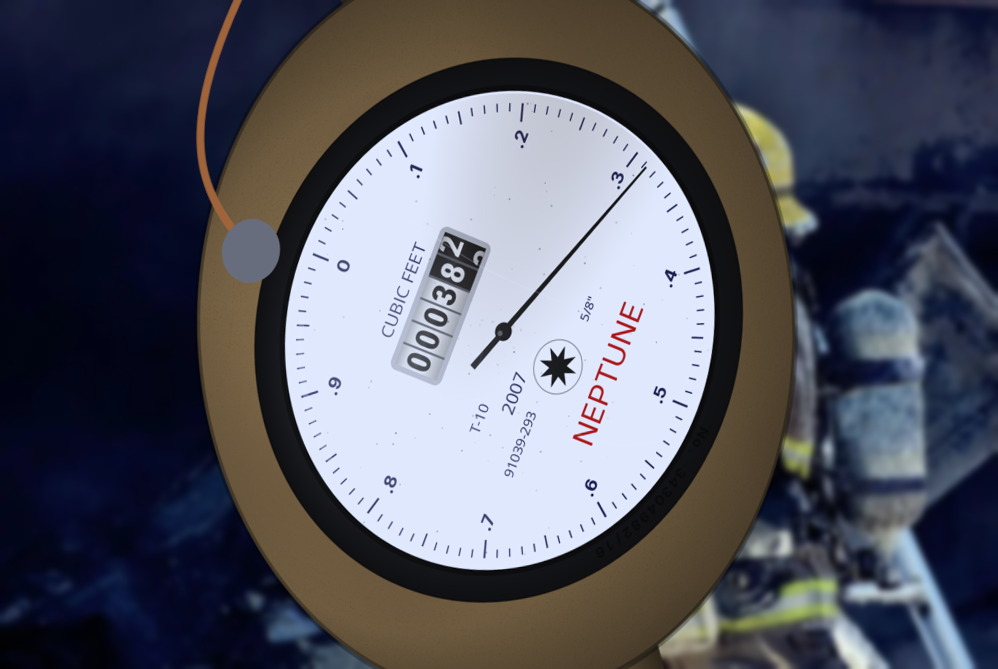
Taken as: 382.31 ft³
